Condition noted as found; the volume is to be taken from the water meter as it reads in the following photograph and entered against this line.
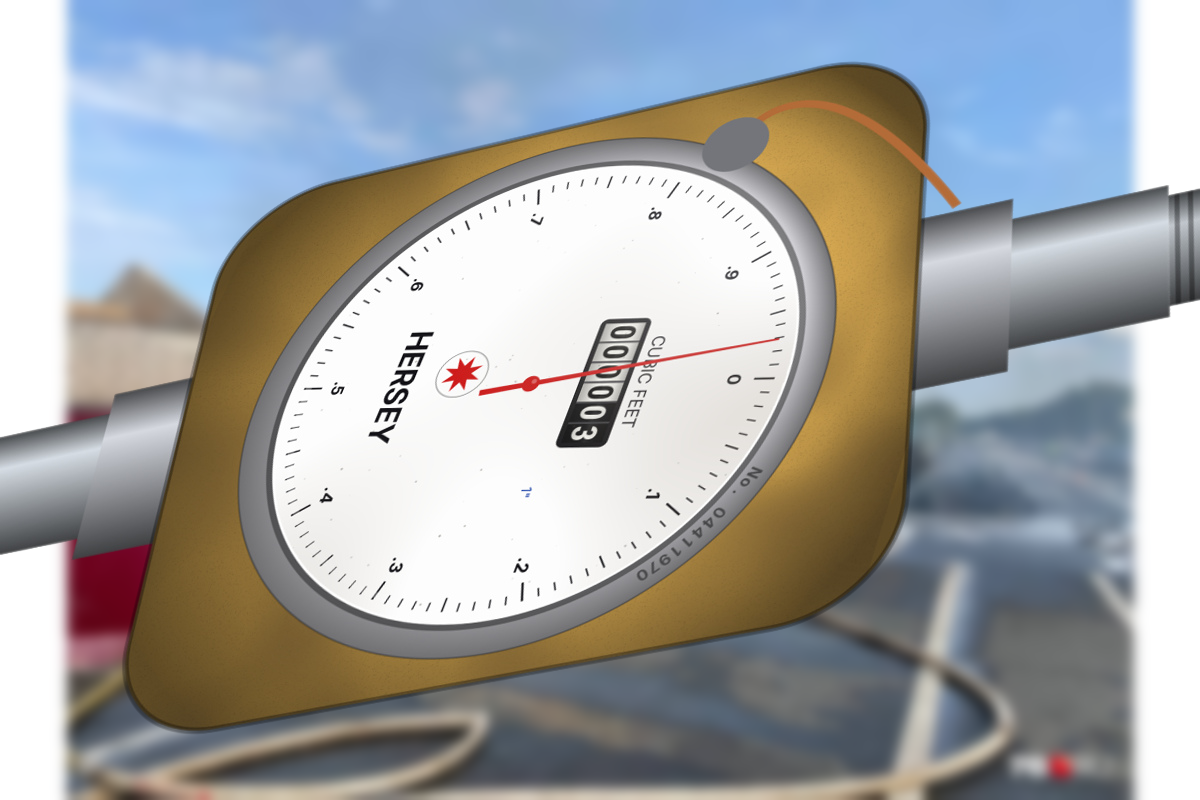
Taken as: 2.97 ft³
